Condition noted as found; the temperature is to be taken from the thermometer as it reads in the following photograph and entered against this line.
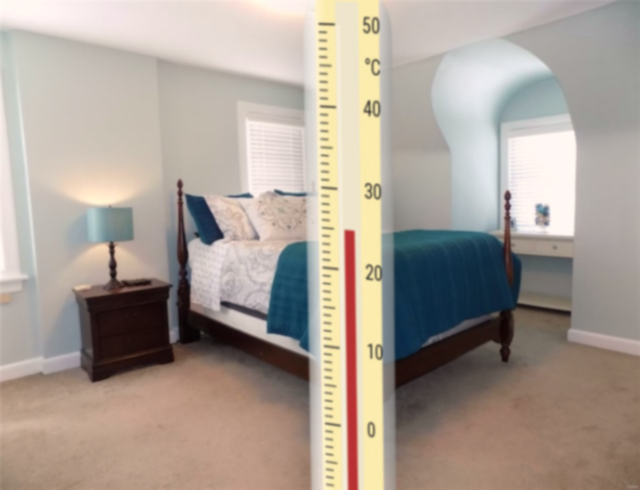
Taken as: 25 °C
